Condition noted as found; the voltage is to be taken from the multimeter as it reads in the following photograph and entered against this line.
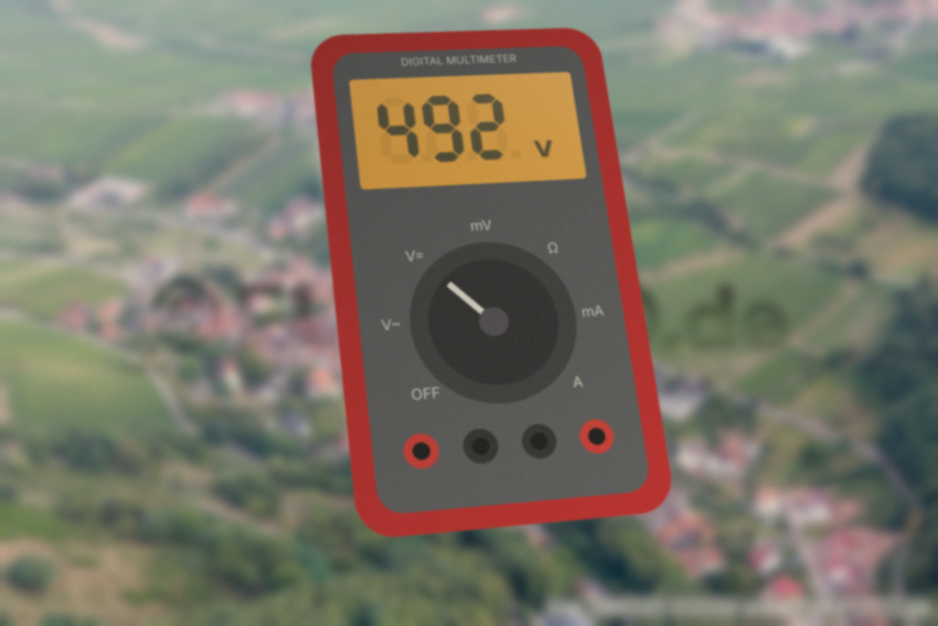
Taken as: 492 V
